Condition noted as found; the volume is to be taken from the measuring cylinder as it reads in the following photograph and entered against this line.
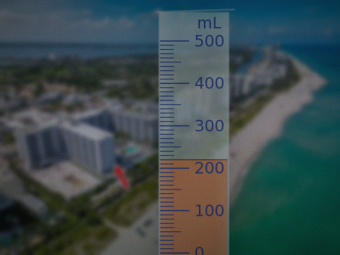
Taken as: 220 mL
